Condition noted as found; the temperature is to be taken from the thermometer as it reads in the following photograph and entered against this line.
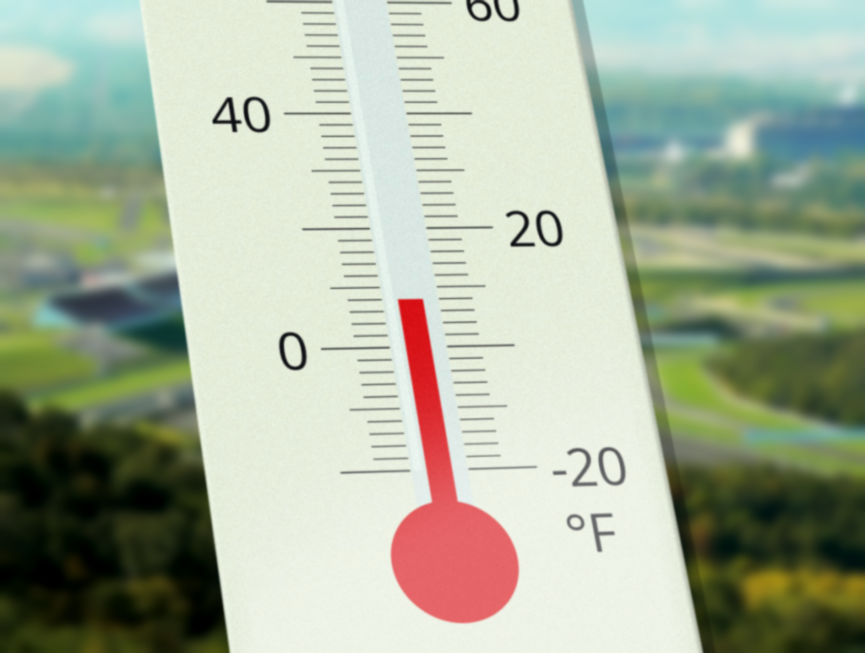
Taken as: 8 °F
